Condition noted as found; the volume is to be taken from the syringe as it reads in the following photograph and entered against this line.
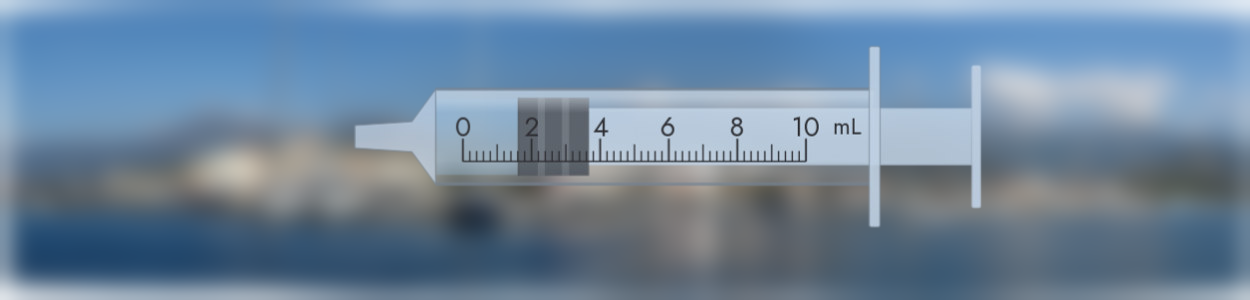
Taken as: 1.6 mL
